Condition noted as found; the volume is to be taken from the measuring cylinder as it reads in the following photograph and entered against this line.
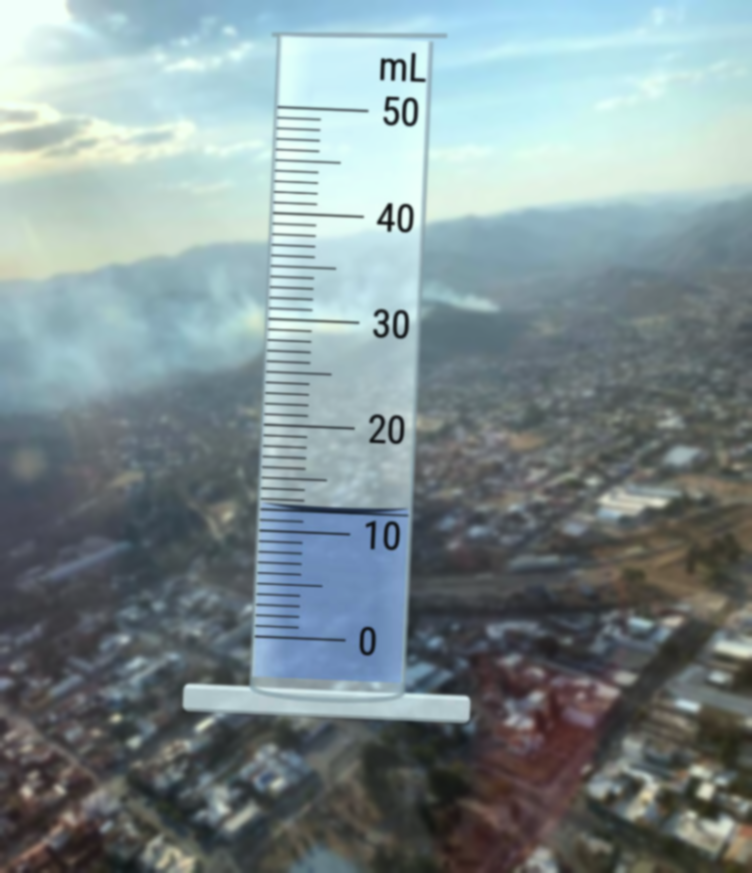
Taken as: 12 mL
